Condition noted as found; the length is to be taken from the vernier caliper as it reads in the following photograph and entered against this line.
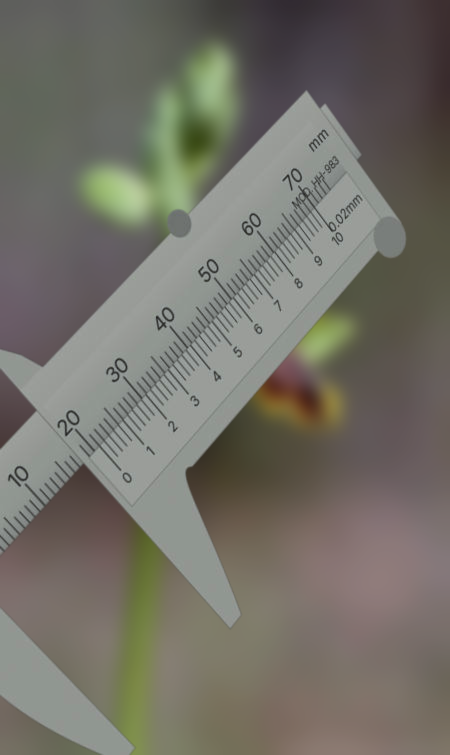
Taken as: 21.0 mm
